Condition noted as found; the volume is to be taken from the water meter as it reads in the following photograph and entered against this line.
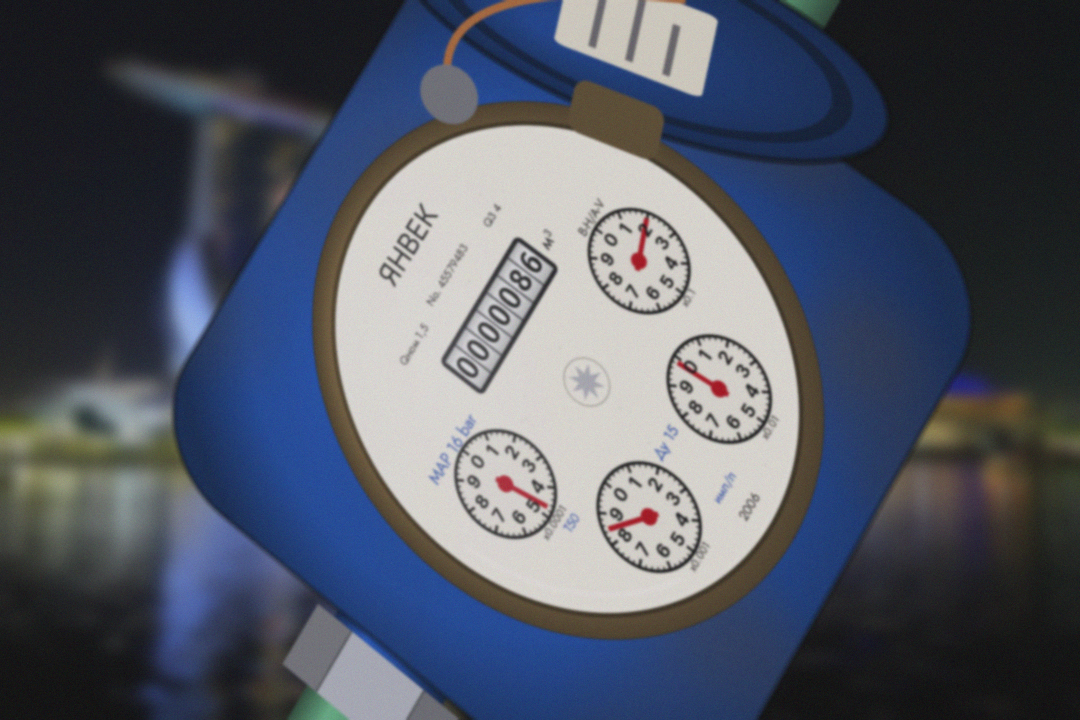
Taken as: 86.1984 m³
